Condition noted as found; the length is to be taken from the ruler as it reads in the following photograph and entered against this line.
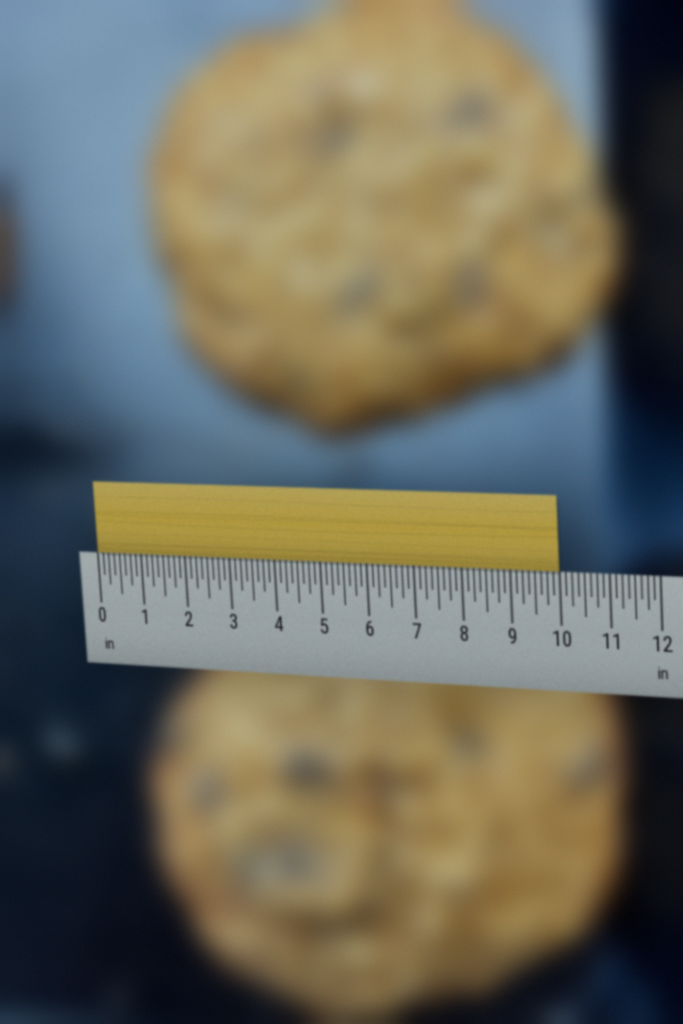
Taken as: 10 in
